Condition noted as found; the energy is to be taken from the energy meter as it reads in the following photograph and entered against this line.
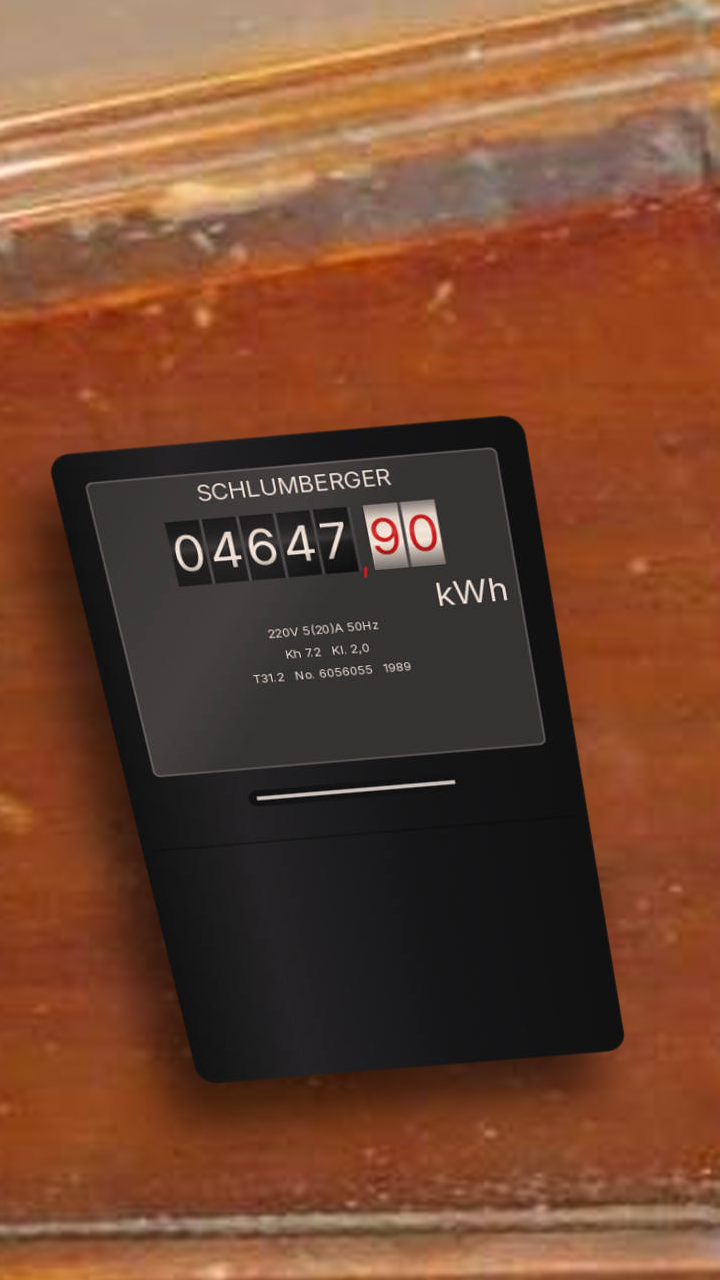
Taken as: 4647.90 kWh
